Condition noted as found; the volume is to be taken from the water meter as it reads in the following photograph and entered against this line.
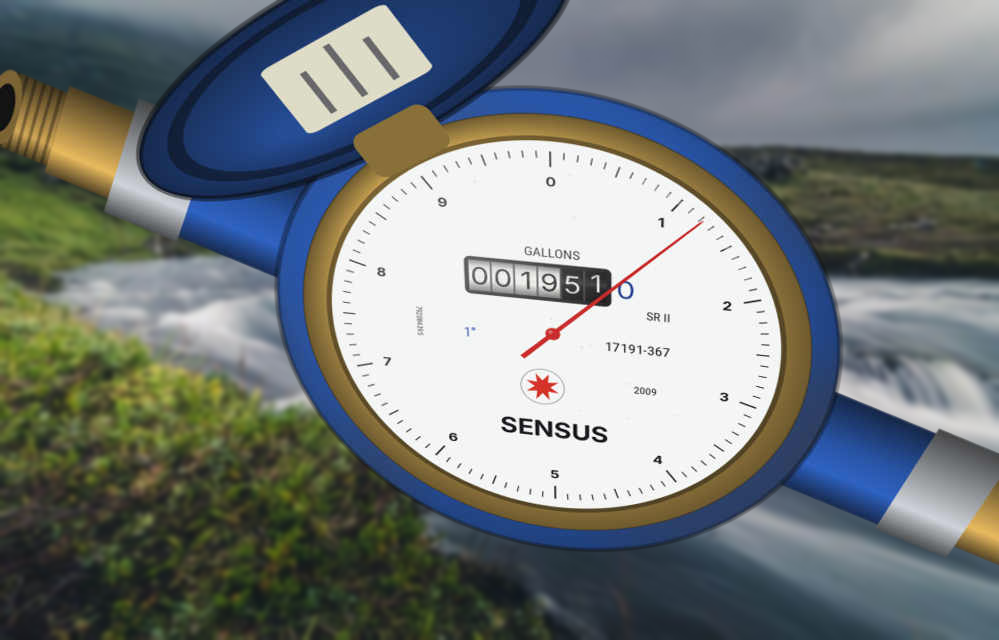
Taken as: 19511.2 gal
